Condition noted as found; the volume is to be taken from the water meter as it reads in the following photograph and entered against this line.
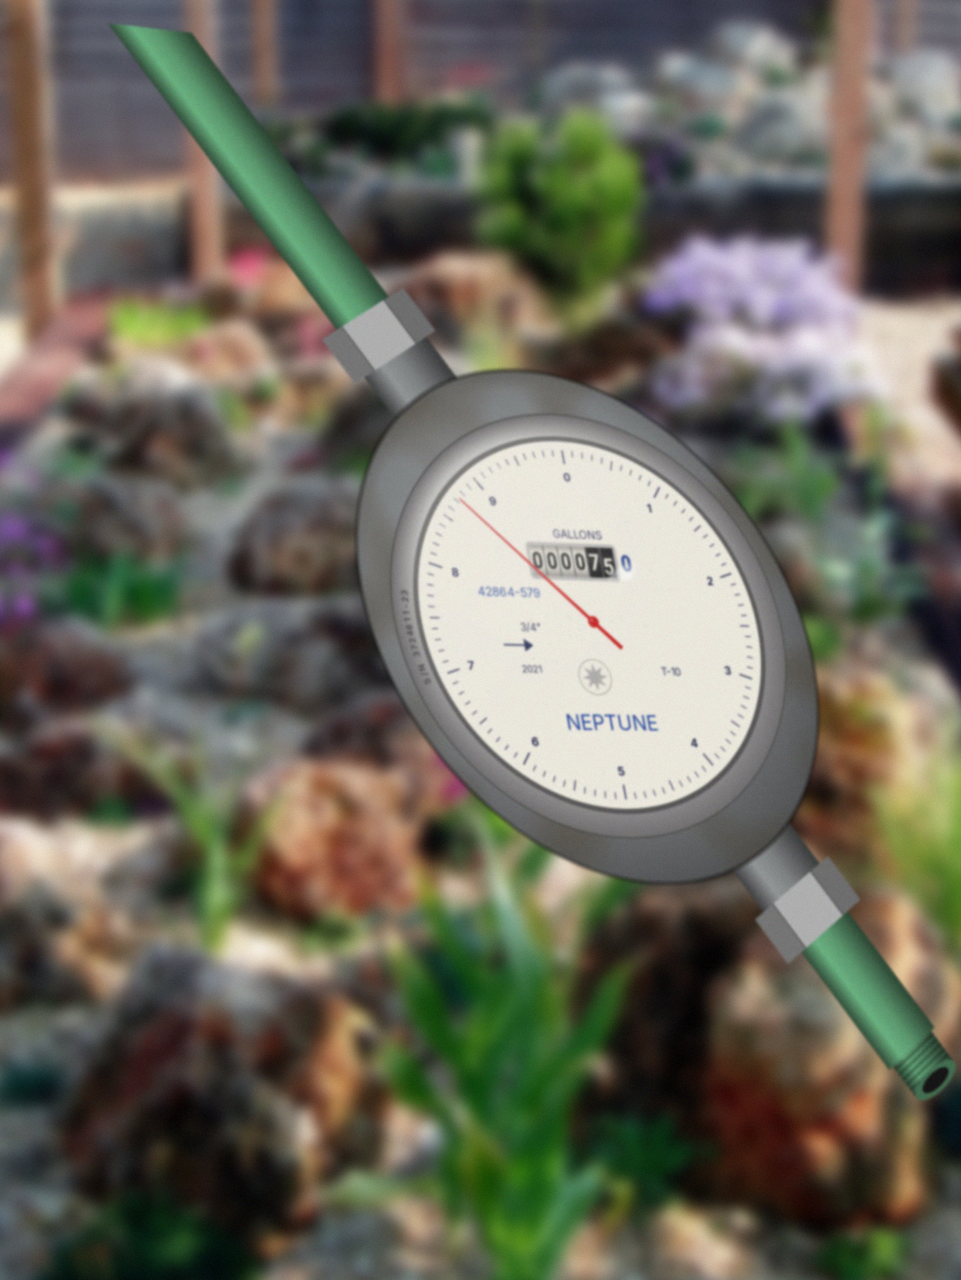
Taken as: 748.7 gal
